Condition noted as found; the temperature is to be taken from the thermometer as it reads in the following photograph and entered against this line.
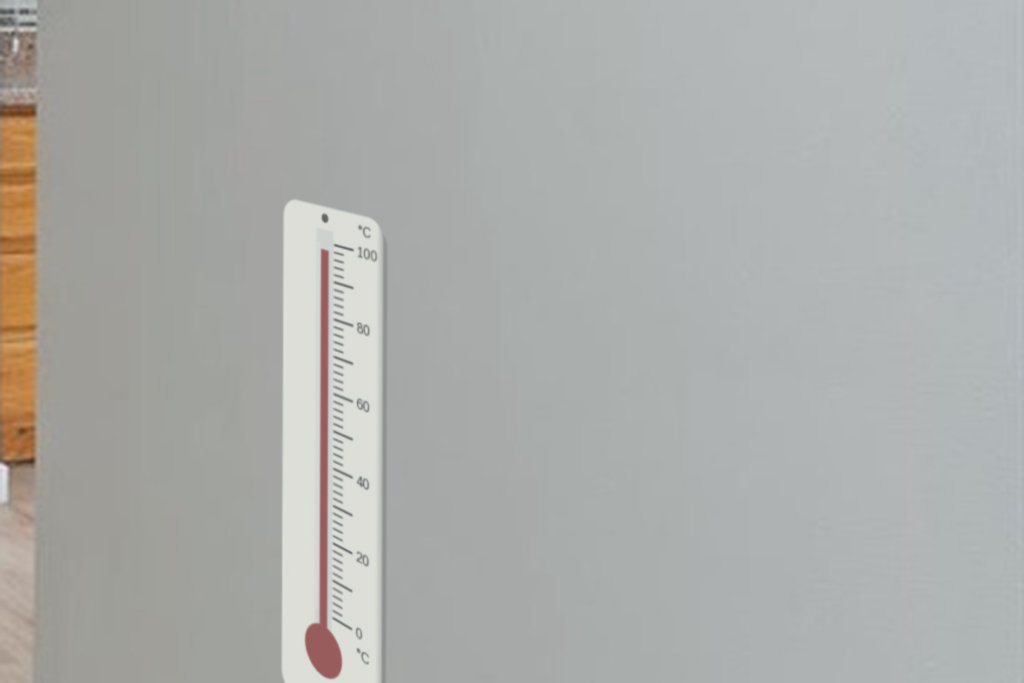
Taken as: 98 °C
